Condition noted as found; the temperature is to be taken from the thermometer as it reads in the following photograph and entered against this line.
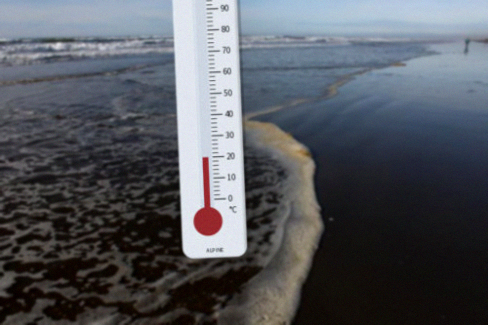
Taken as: 20 °C
